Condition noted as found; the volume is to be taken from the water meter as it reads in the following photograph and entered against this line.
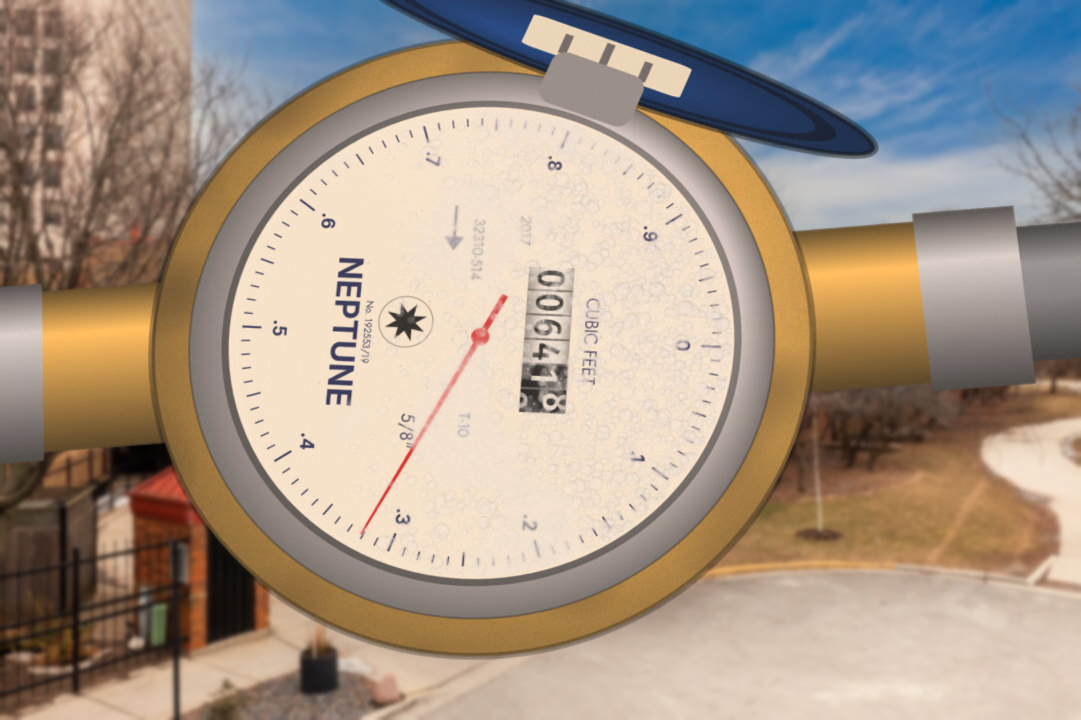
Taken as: 6418.32 ft³
